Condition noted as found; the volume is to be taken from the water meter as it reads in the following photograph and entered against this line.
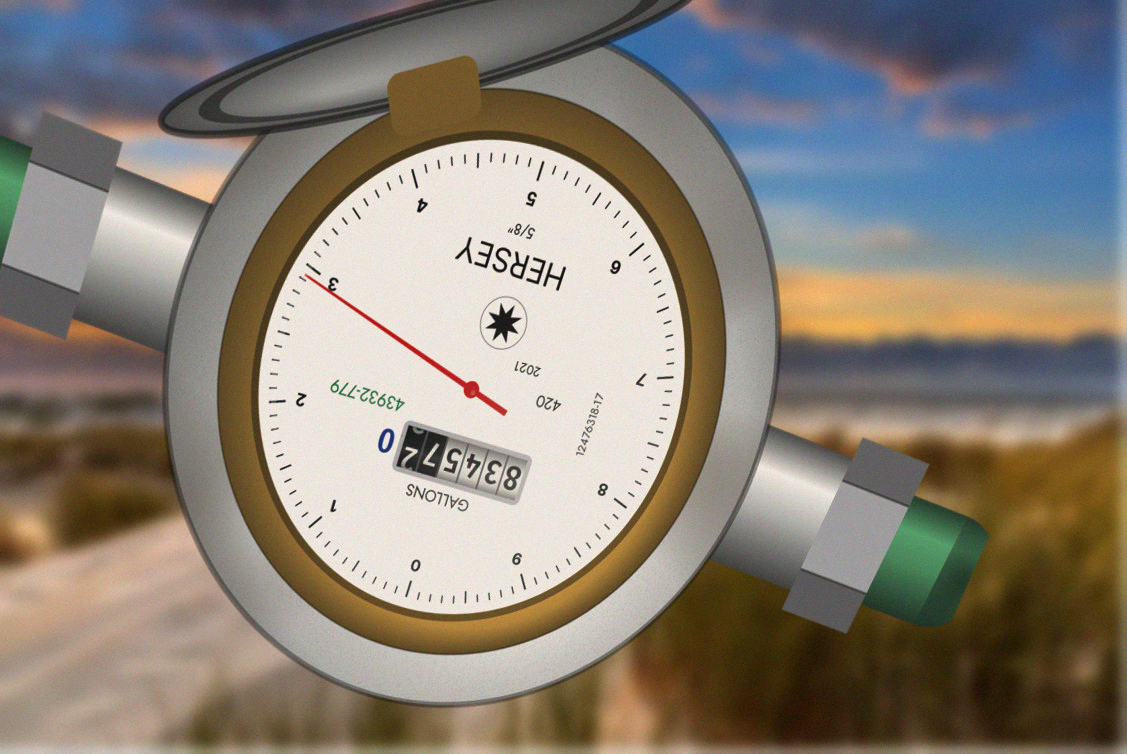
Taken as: 8345722.9 gal
